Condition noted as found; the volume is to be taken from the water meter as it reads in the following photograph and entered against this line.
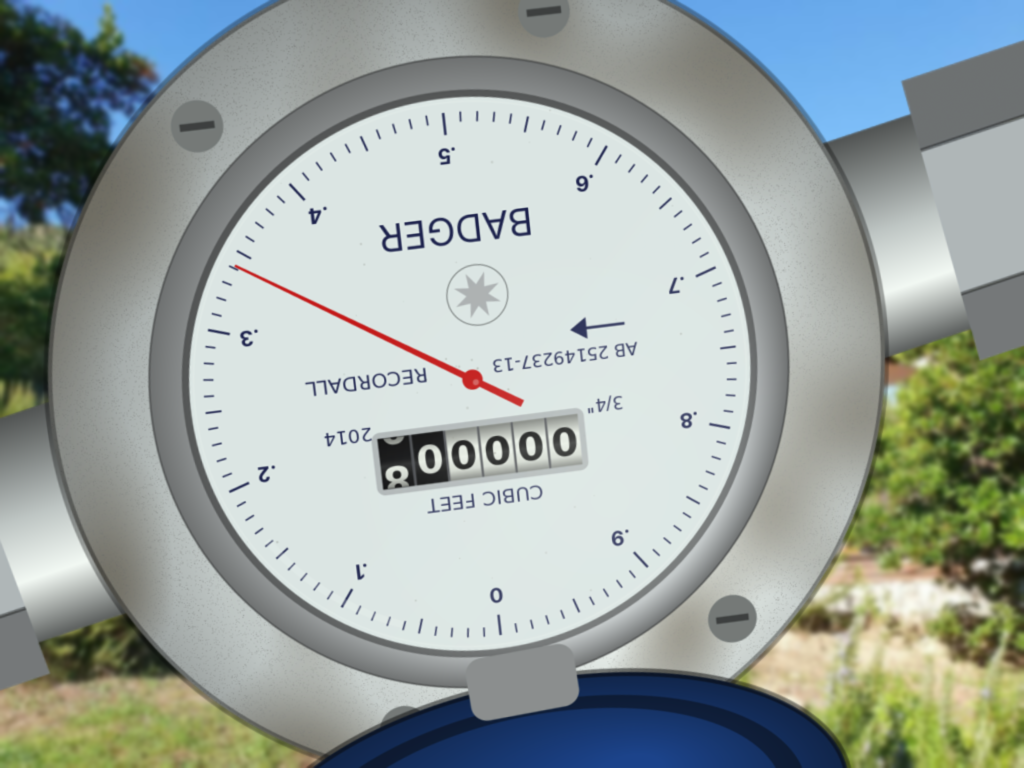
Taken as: 8.34 ft³
